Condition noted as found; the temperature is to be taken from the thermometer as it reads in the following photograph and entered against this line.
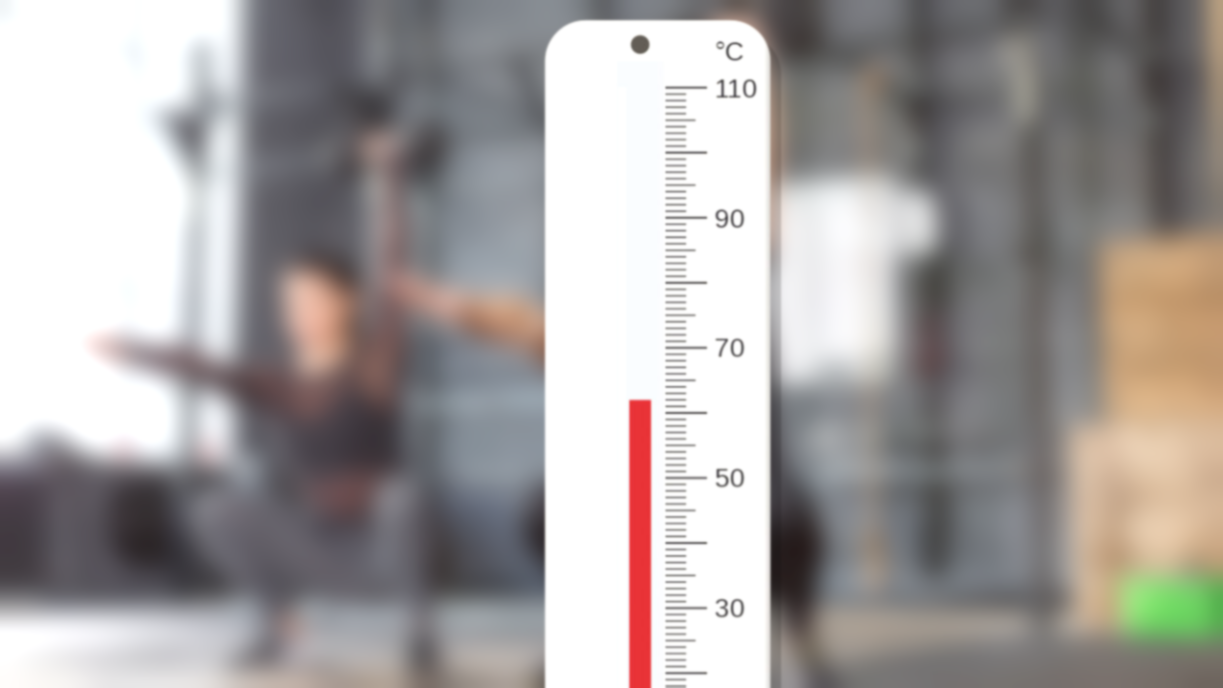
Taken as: 62 °C
